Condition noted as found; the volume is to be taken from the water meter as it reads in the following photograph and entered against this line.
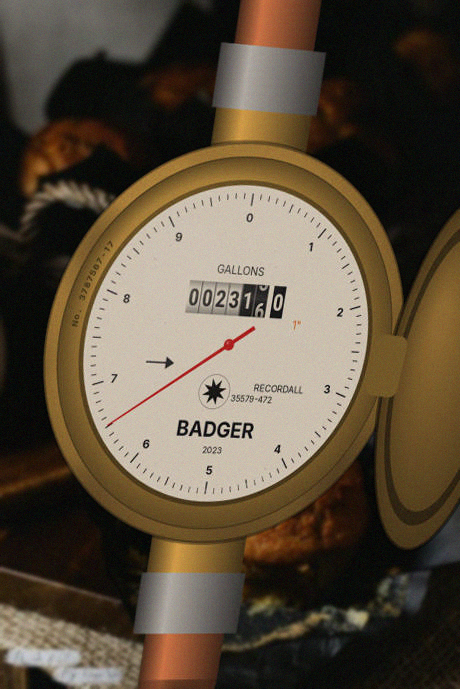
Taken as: 23156.5 gal
